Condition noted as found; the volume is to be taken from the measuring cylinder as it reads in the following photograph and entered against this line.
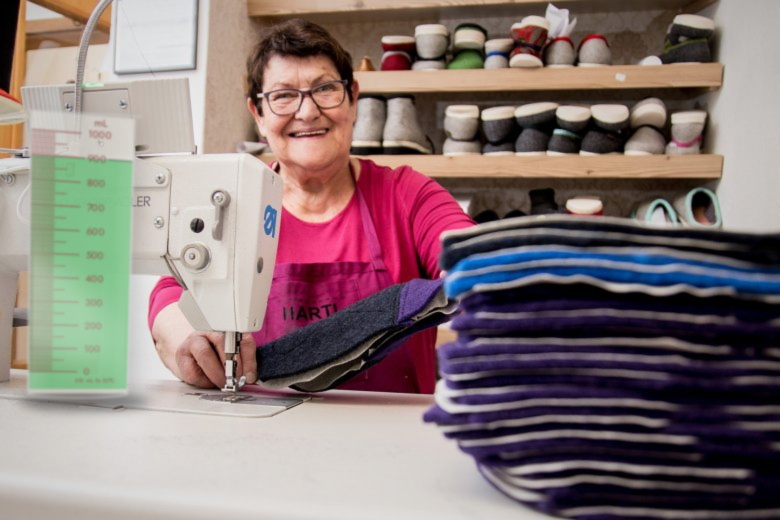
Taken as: 900 mL
